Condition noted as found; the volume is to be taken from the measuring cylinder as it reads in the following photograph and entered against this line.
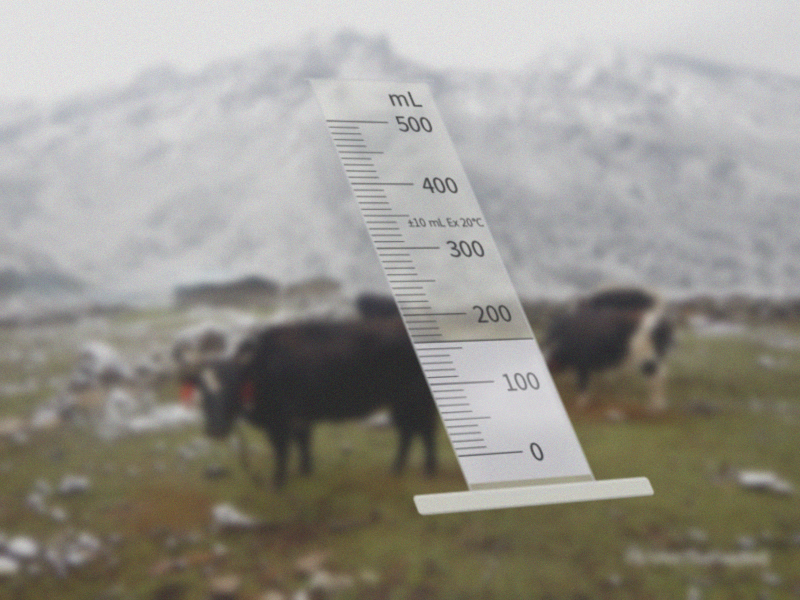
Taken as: 160 mL
